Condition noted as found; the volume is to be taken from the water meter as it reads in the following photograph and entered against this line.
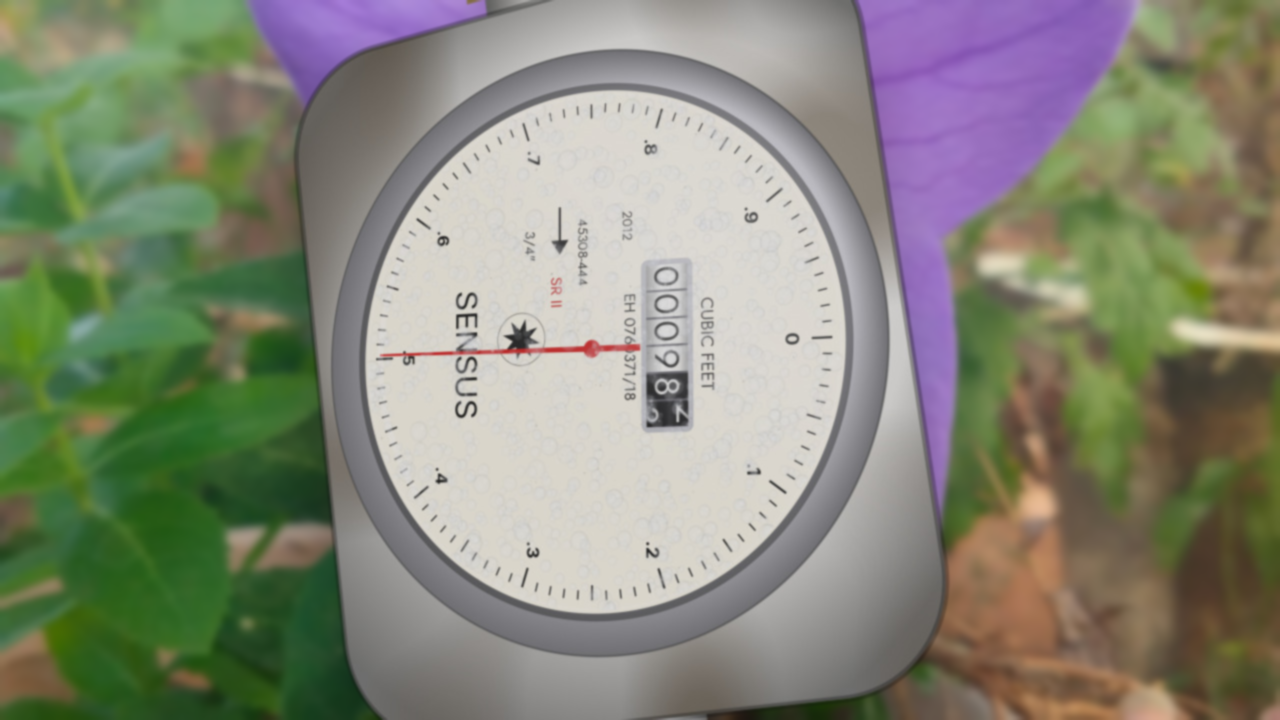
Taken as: 982.50 ft³
